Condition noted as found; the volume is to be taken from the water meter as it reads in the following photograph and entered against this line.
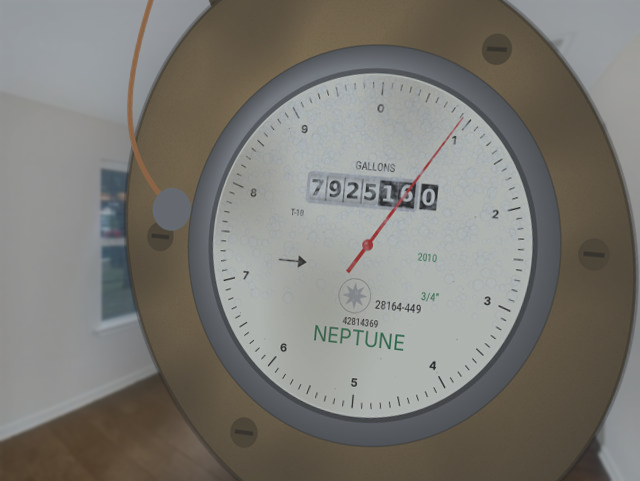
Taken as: 7925160.9 gal
